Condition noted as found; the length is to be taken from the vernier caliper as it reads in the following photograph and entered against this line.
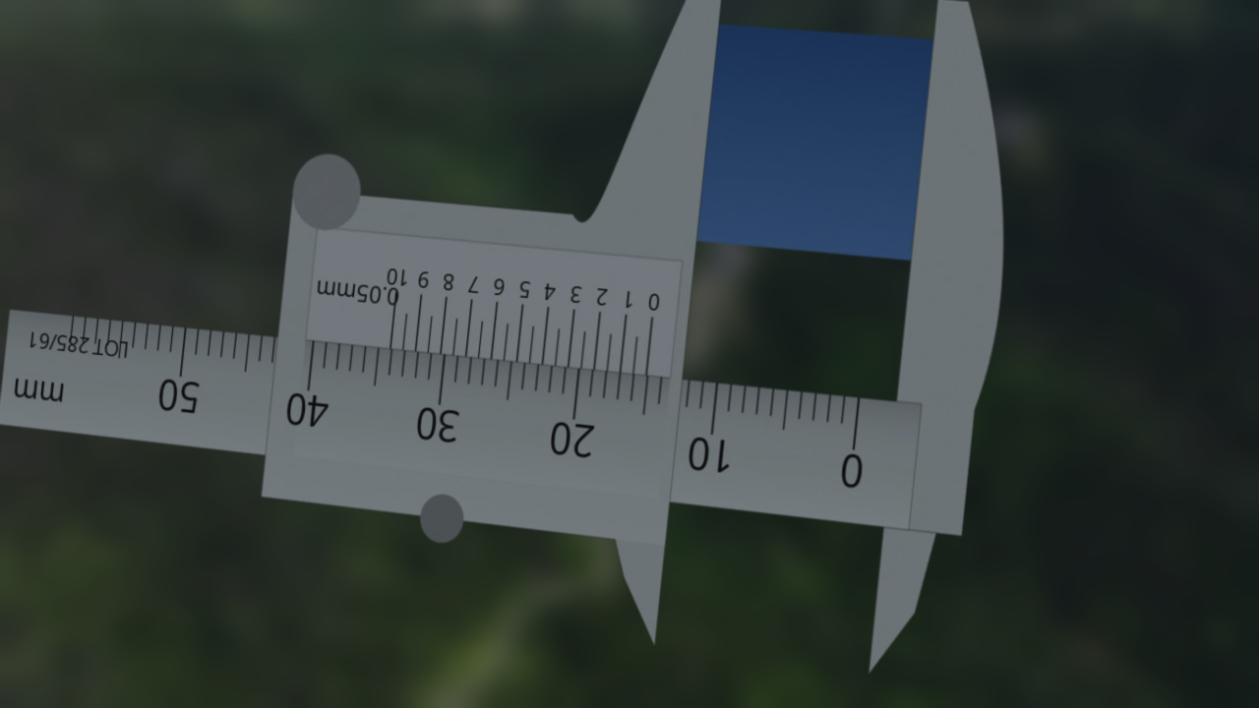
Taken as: 15.1 mm
